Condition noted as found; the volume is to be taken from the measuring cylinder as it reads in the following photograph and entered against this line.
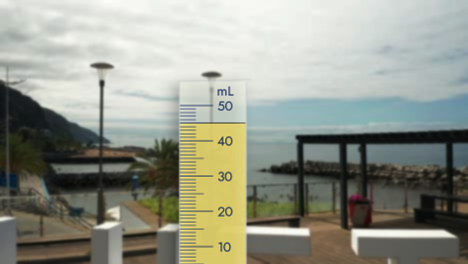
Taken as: 45 mL
